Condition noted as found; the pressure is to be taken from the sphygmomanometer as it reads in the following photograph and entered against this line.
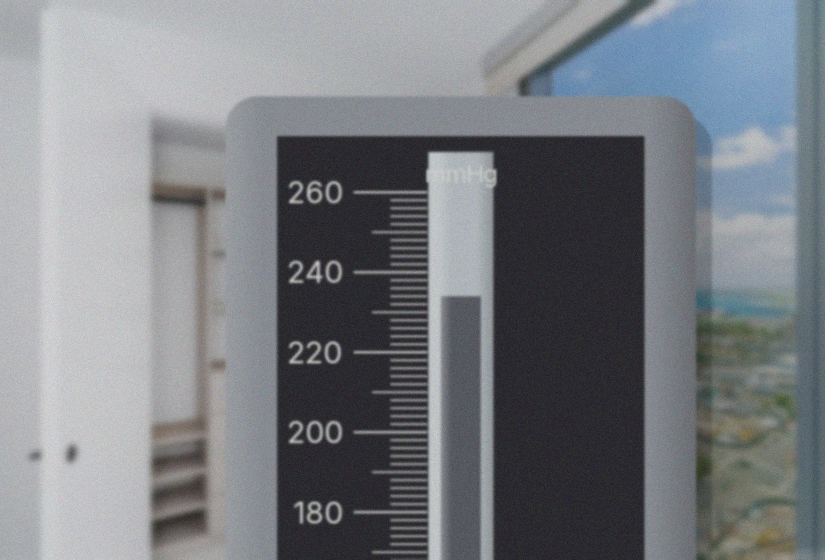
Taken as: 234 mmHg
